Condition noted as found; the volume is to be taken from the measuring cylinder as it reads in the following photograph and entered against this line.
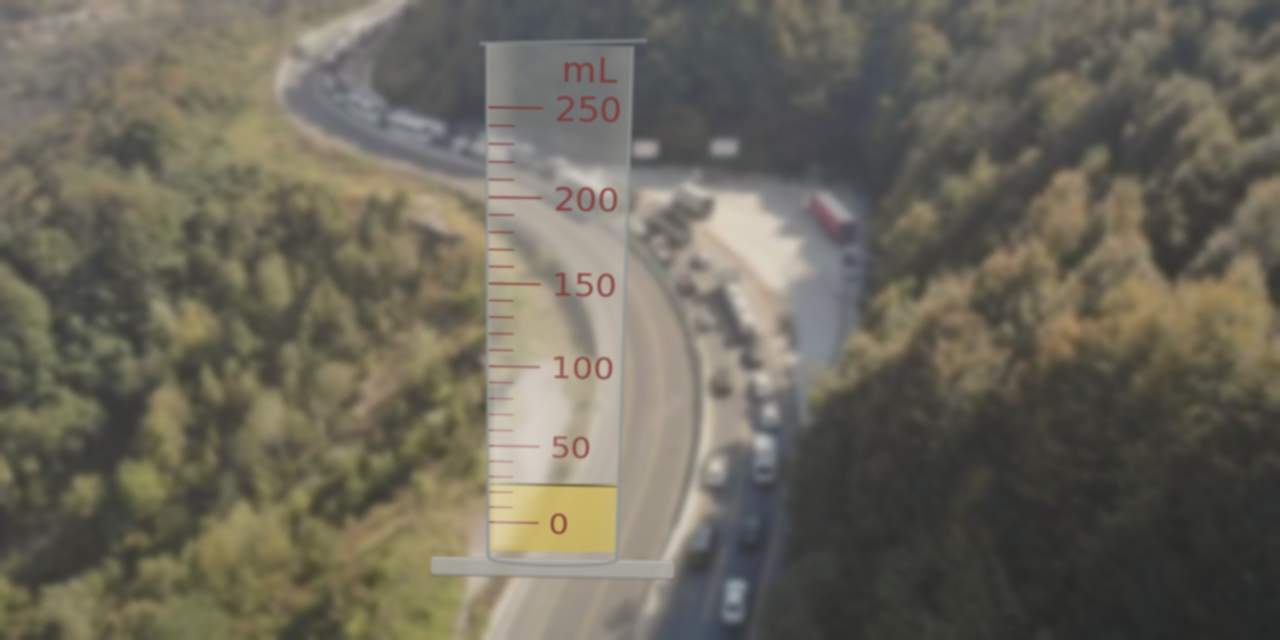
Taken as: 25 mL
